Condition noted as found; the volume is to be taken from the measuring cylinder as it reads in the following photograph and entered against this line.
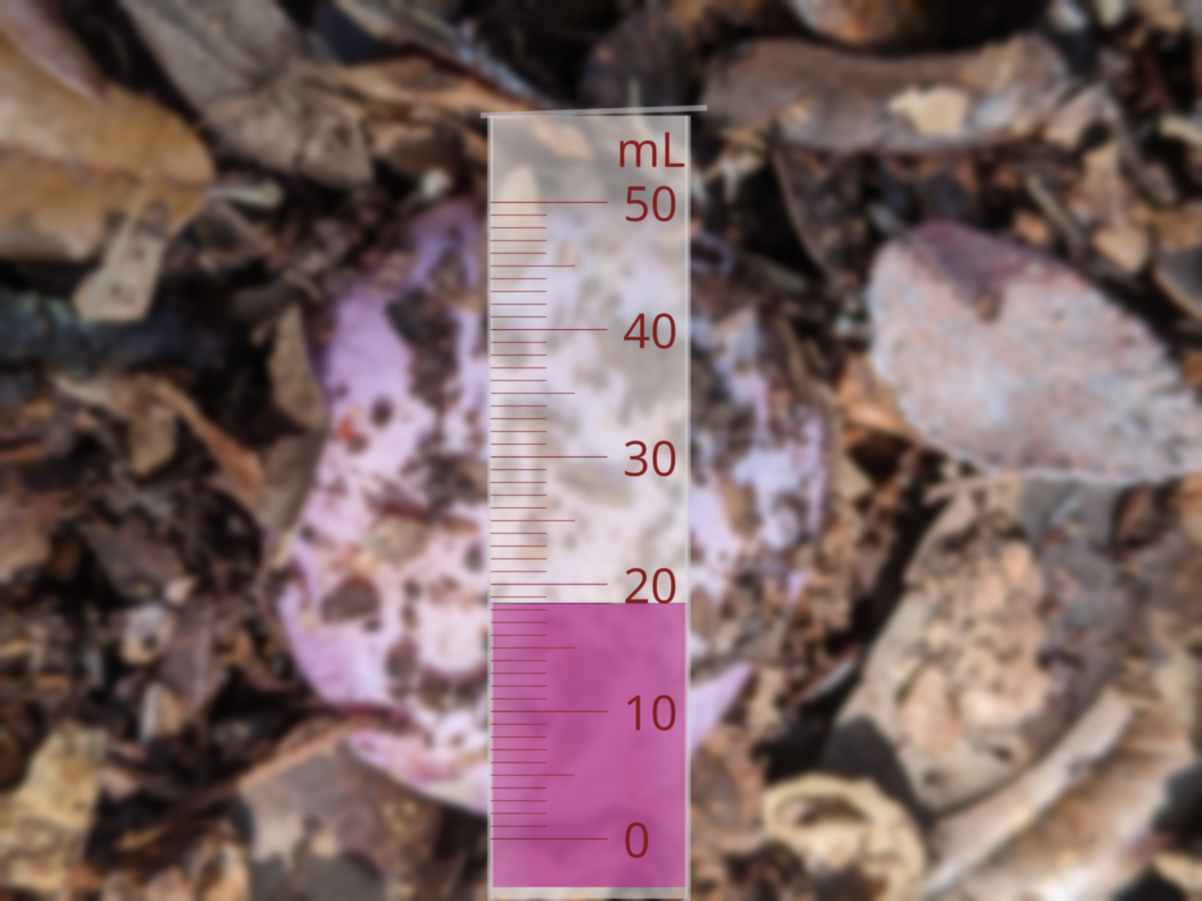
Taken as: 18.5 mL
